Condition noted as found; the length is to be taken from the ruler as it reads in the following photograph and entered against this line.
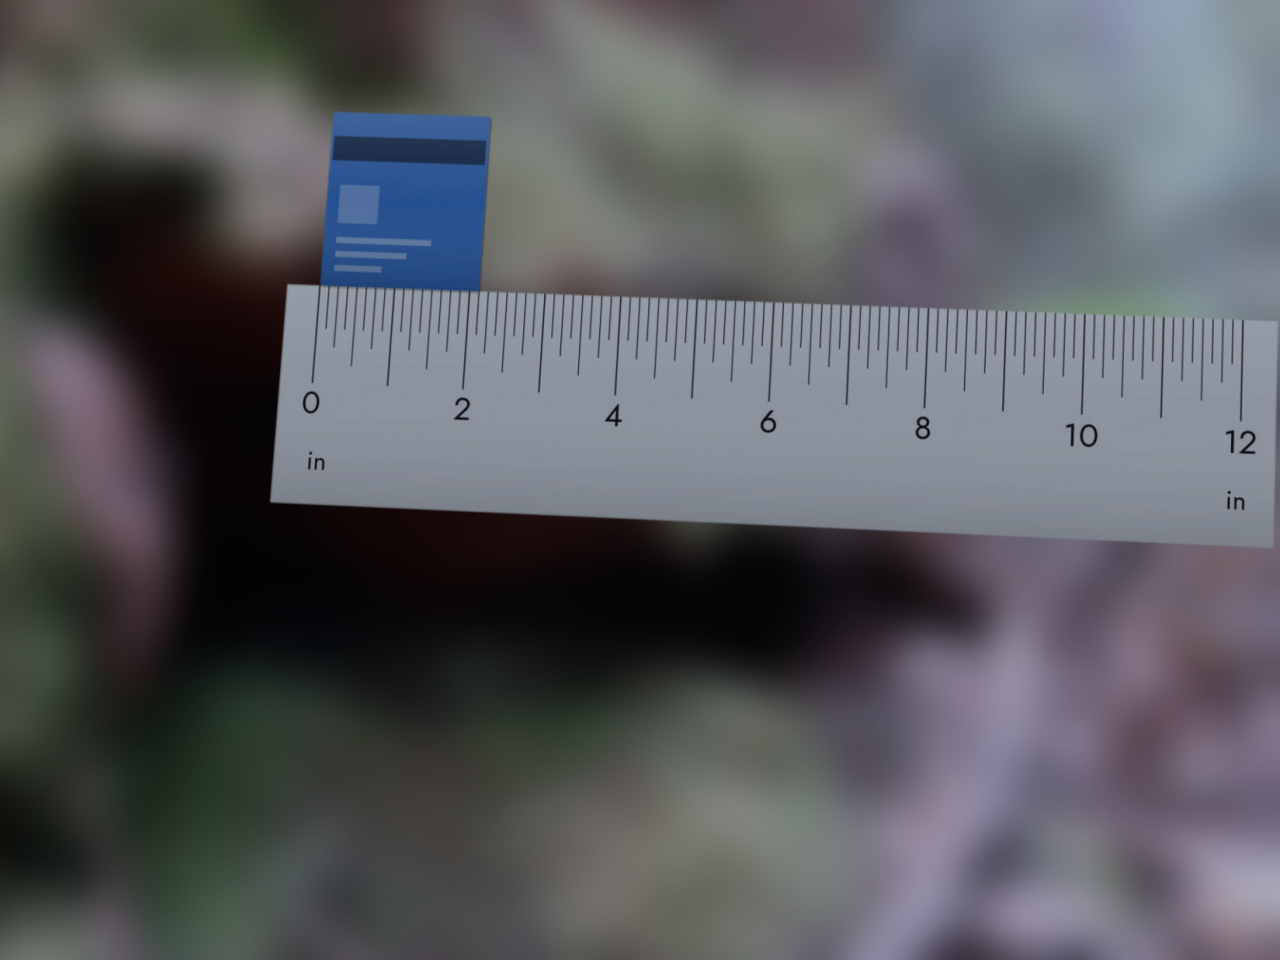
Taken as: 2.125 in
